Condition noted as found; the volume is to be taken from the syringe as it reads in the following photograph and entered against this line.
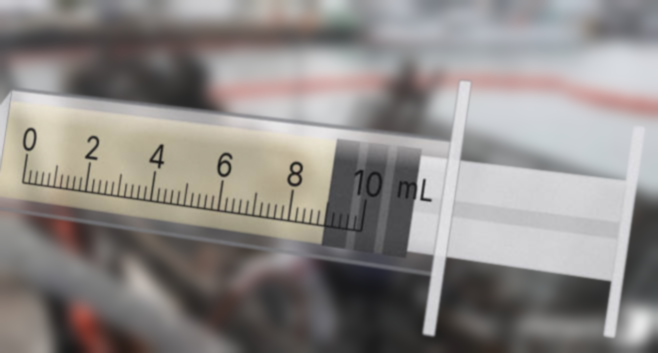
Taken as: 9 mL
